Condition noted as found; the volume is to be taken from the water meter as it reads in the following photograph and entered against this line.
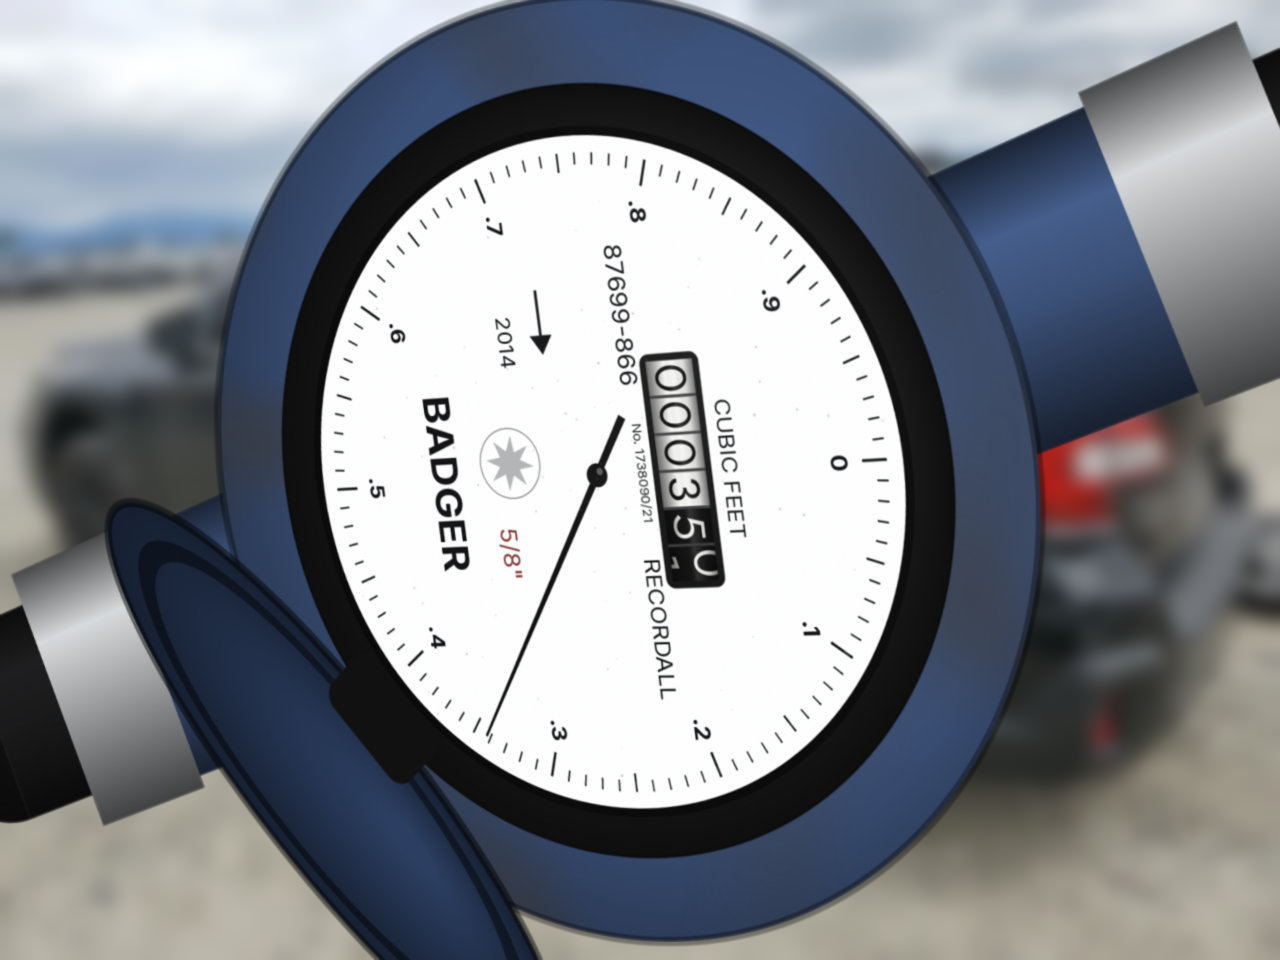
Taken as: 350.34 ft³
